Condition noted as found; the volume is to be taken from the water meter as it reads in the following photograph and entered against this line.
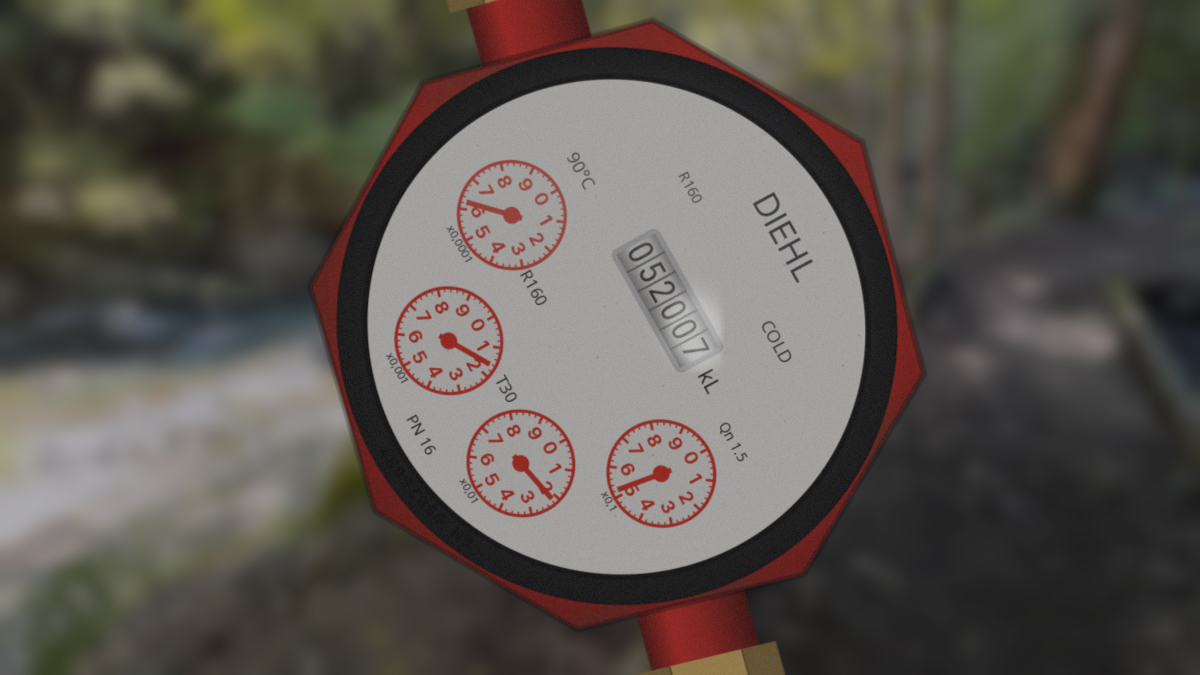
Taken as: 52007.5216 kL
